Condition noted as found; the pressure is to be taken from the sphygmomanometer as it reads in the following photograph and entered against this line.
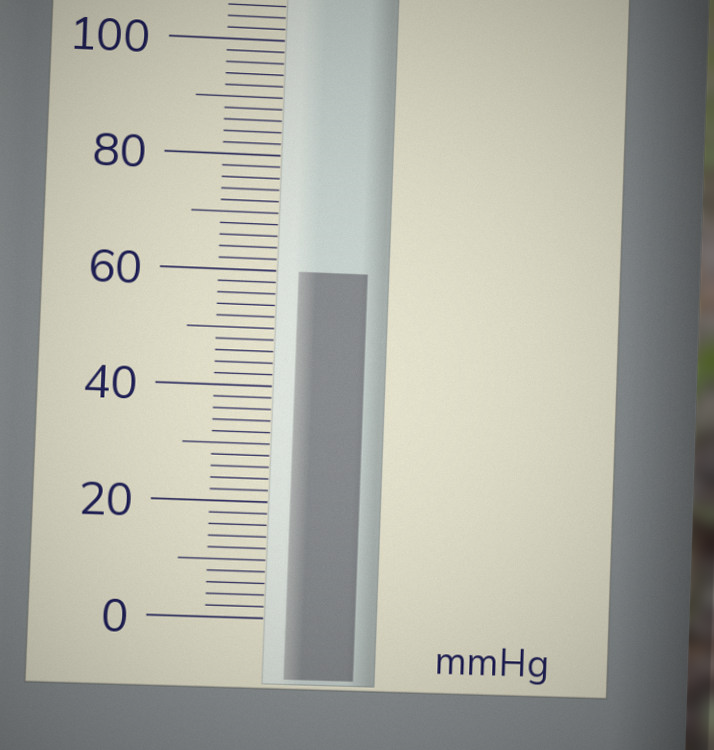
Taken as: 60 mmHg
